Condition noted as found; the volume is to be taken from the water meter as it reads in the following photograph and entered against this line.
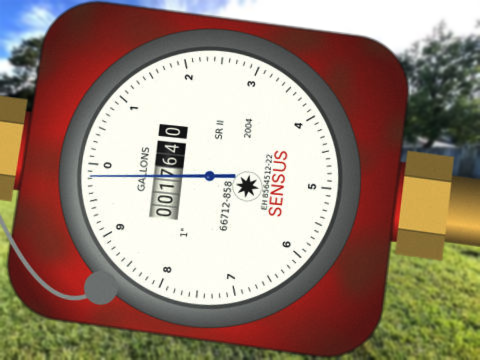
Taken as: 17639.8 gal
